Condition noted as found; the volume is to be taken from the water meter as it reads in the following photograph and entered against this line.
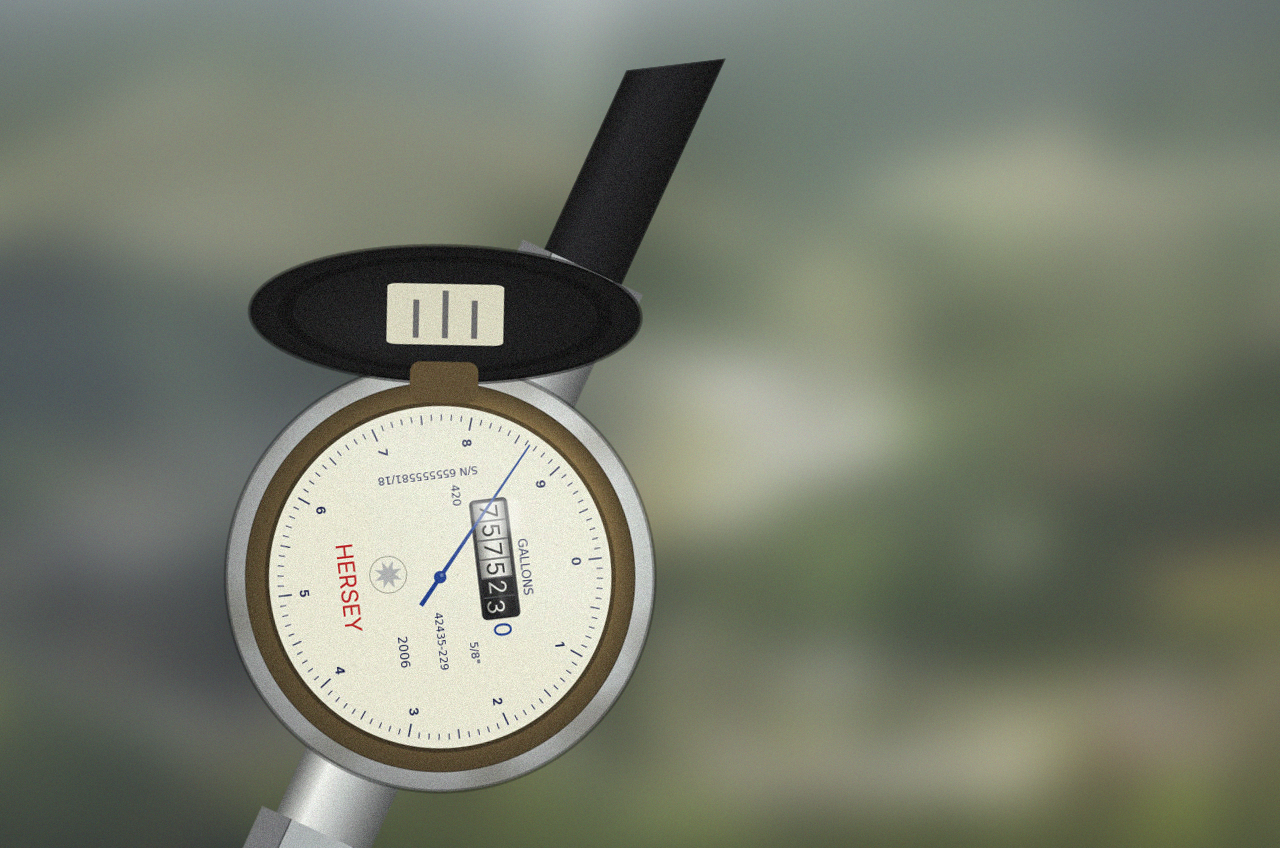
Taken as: 7575228.6 gal
